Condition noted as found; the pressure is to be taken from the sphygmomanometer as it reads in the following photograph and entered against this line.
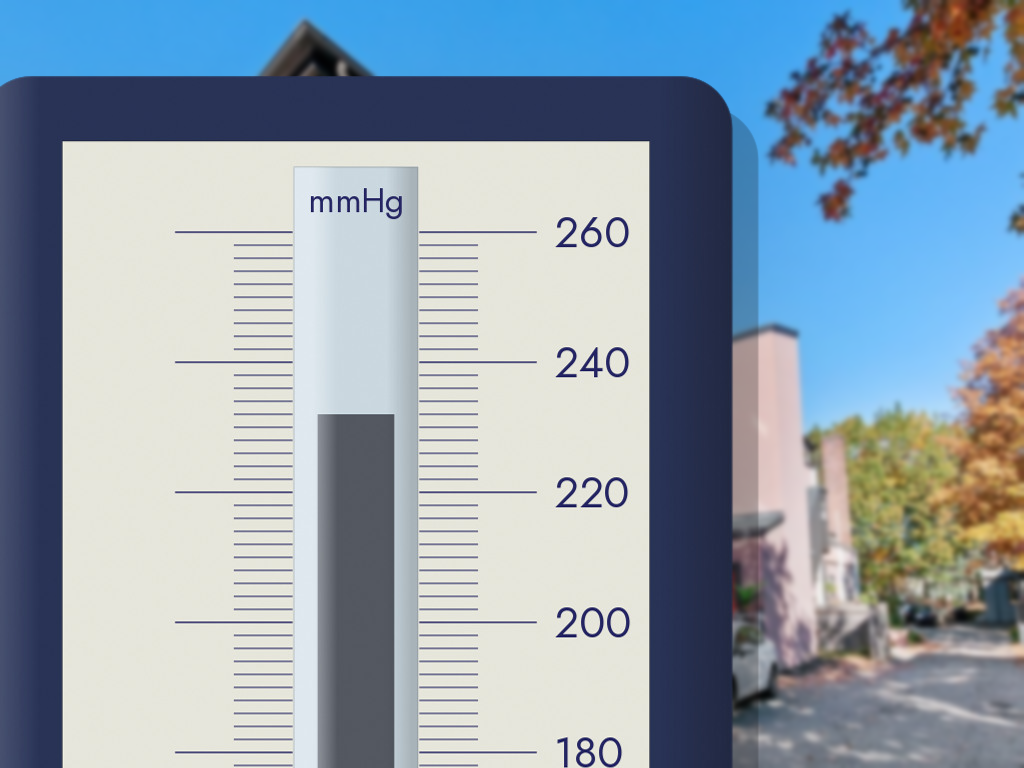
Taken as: 232 mmHg
